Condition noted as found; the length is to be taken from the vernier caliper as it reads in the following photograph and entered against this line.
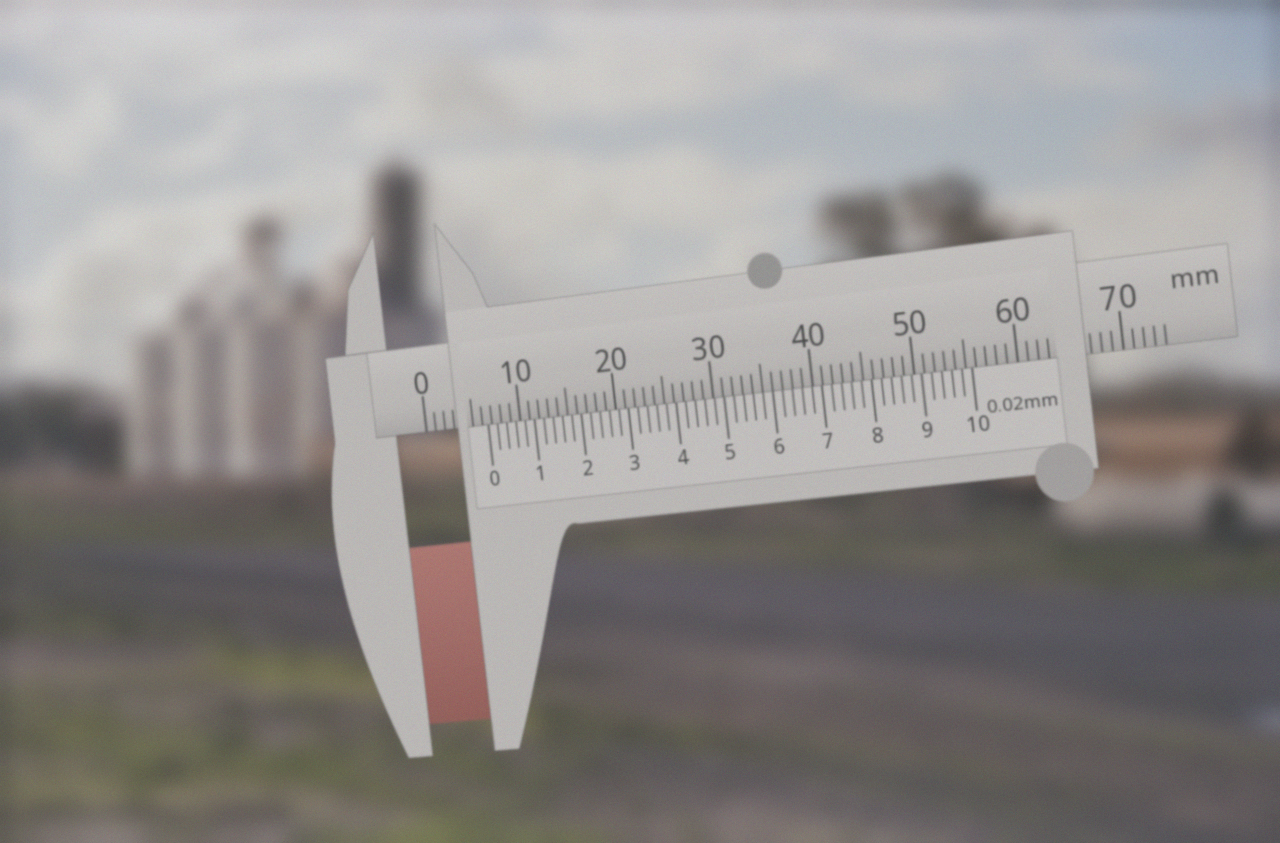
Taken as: 6.6 mm
